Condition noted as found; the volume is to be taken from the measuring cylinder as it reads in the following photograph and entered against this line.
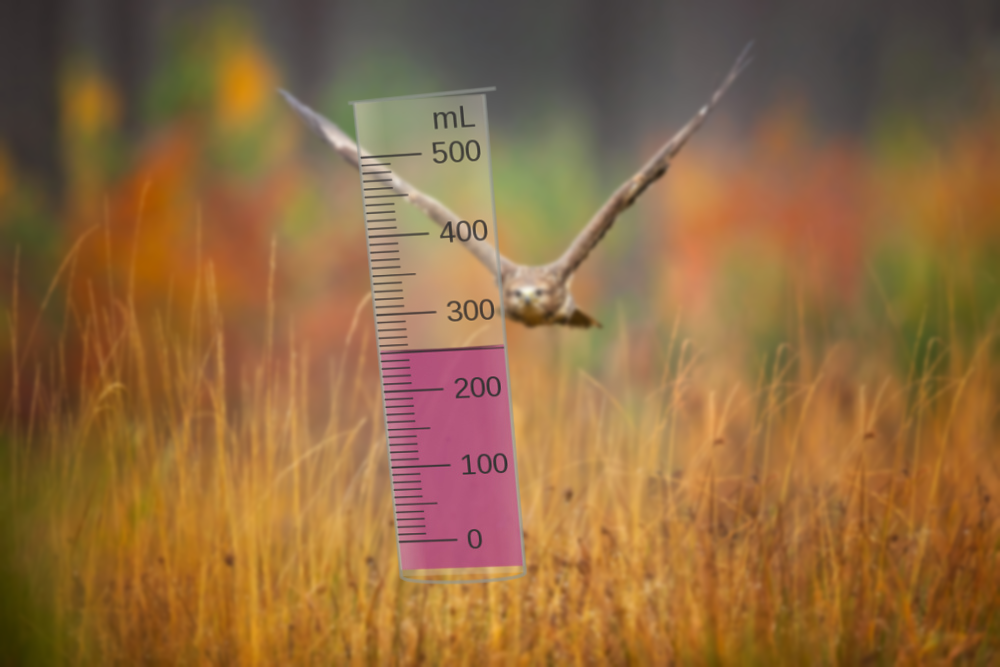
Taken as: 250 mL
